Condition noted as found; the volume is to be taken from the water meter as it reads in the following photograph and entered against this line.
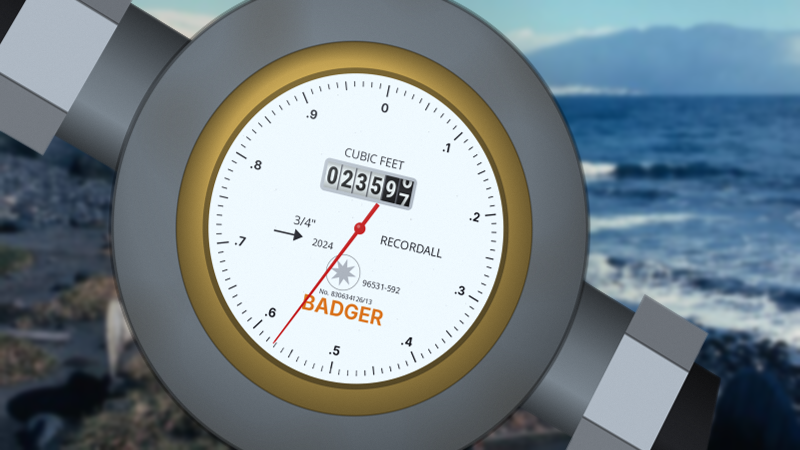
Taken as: 23596.57 ft³
